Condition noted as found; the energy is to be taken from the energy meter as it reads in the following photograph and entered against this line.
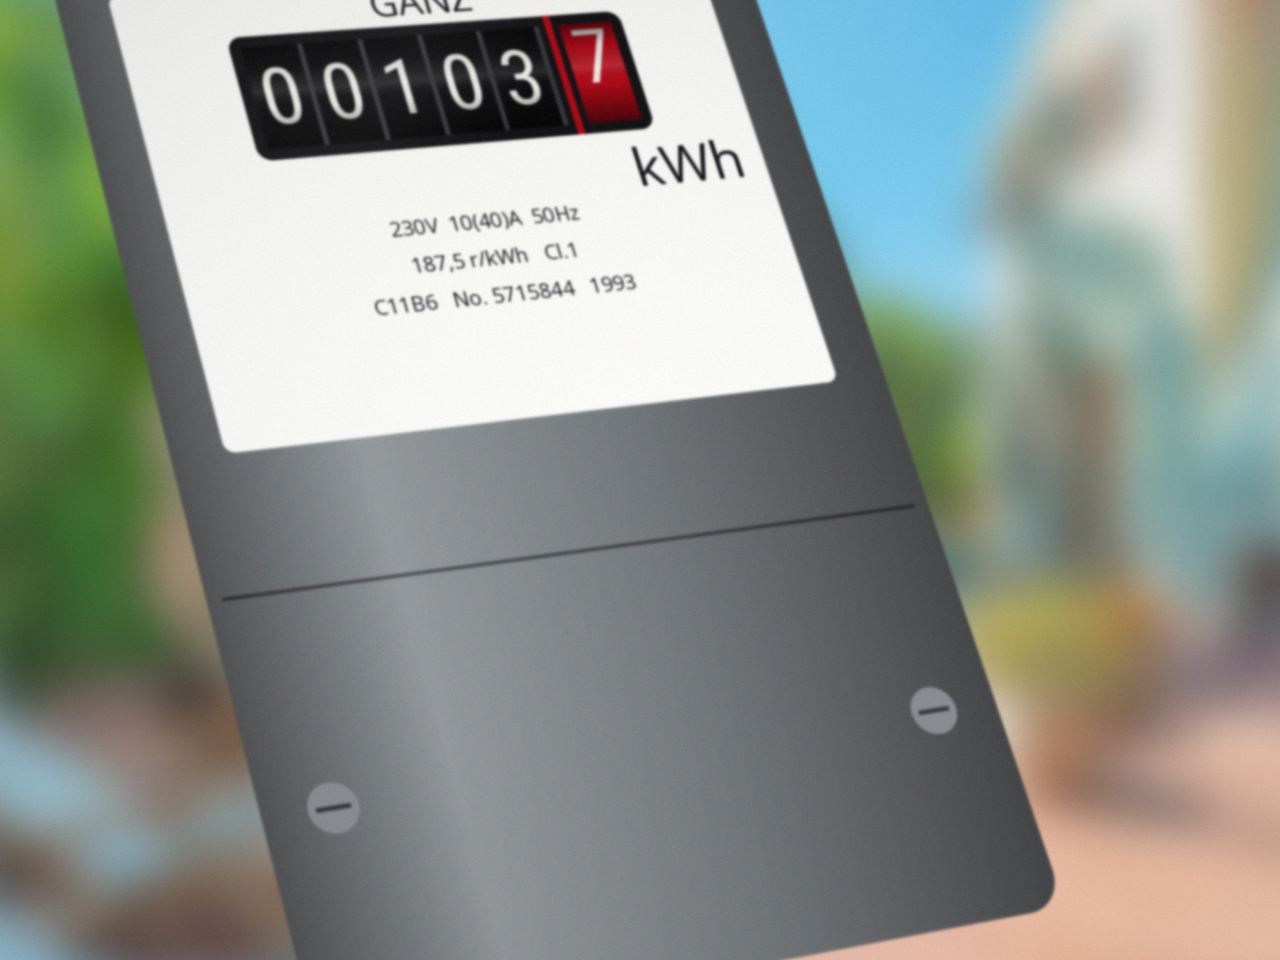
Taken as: 103.7 kWh
